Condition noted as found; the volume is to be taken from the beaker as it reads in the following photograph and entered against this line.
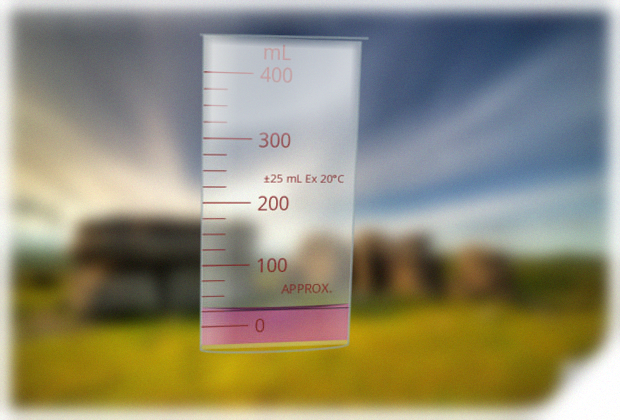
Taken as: 25 mL
